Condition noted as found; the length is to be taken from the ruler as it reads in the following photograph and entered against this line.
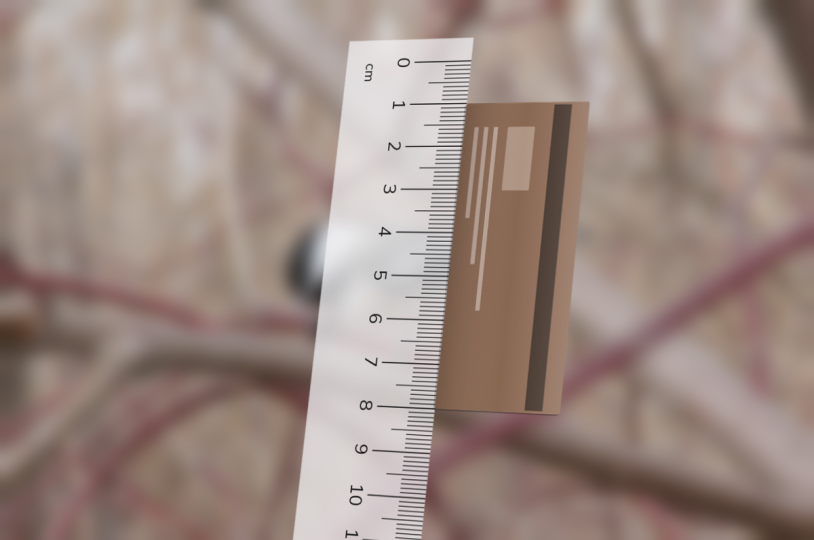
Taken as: 7 cm
